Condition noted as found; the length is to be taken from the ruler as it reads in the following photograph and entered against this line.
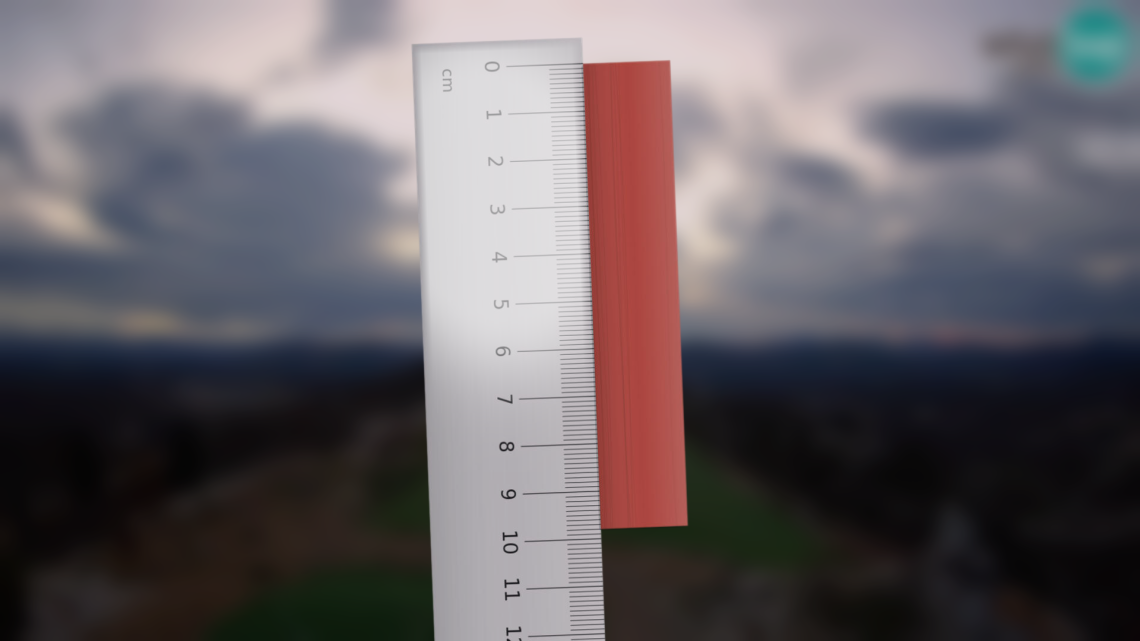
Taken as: 9.8 cm
